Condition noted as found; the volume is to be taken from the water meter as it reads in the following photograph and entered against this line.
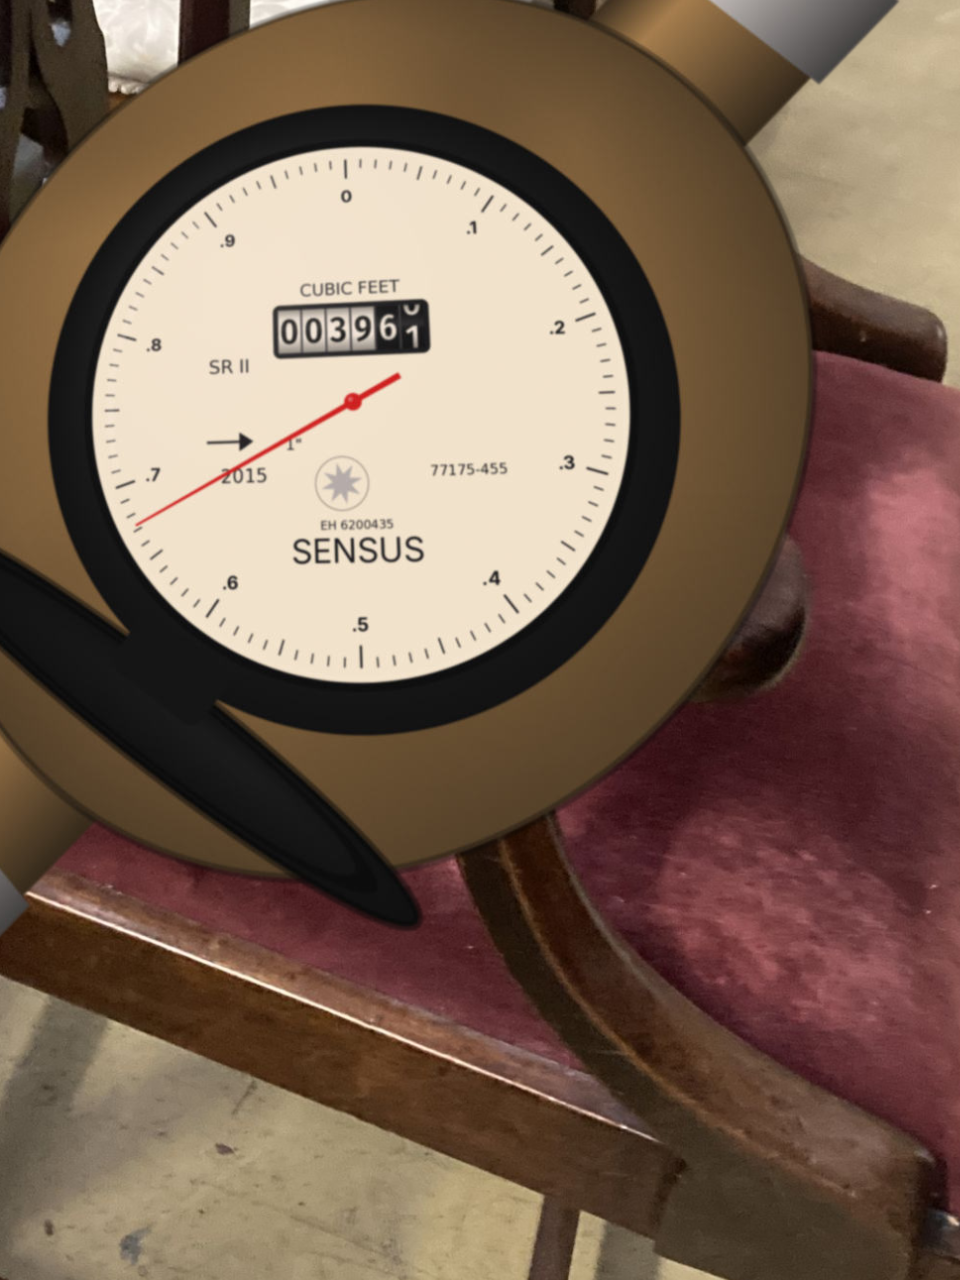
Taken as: 3960.67 ft³
